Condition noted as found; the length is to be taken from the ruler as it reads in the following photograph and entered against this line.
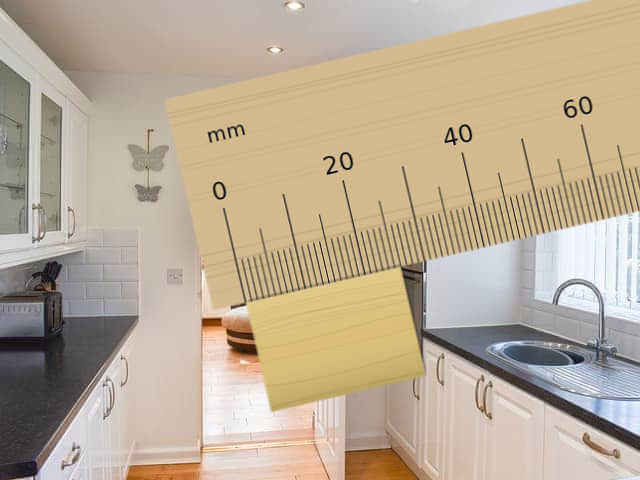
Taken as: 26 mm
